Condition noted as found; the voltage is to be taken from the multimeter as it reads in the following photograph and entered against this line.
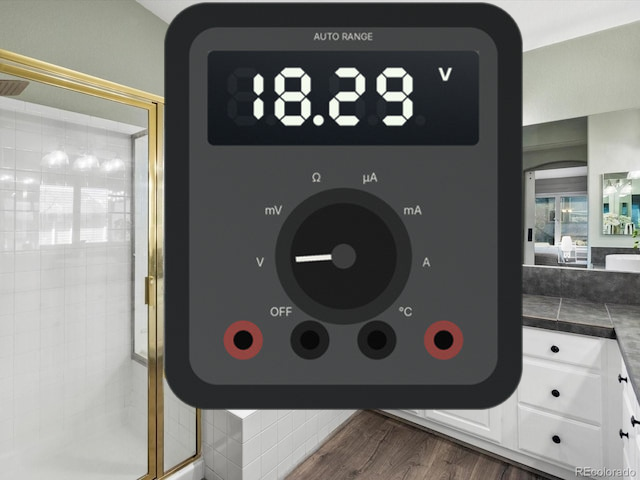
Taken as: 18.29 V
